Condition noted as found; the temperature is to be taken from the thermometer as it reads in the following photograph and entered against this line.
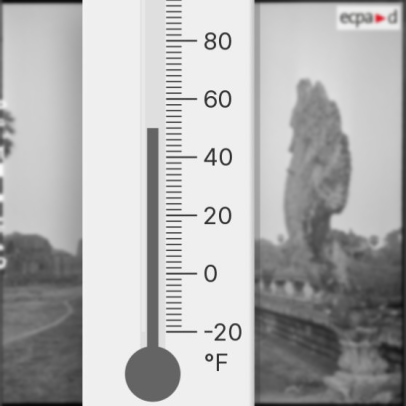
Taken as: 50 °F
